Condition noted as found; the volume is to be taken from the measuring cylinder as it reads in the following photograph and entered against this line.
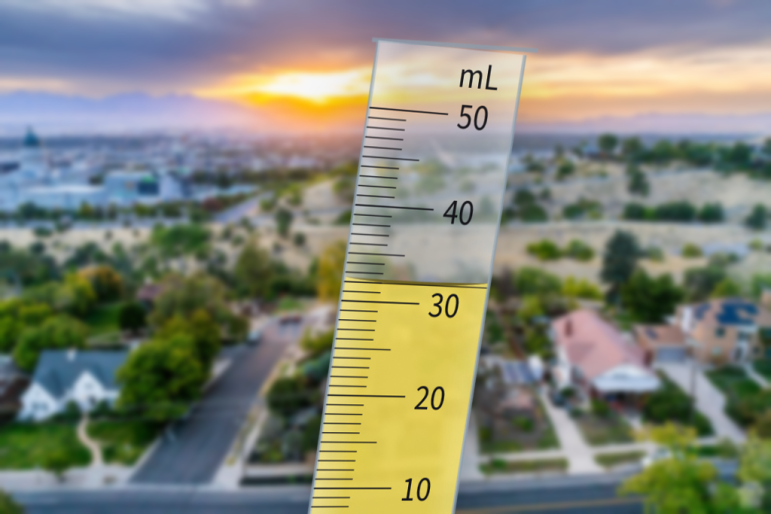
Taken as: 32 mL
